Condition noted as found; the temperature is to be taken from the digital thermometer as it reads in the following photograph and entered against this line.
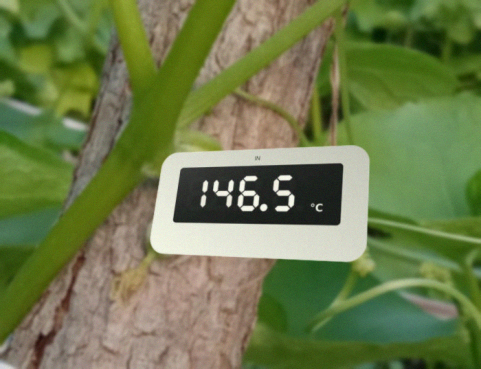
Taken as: 146.5 °C
